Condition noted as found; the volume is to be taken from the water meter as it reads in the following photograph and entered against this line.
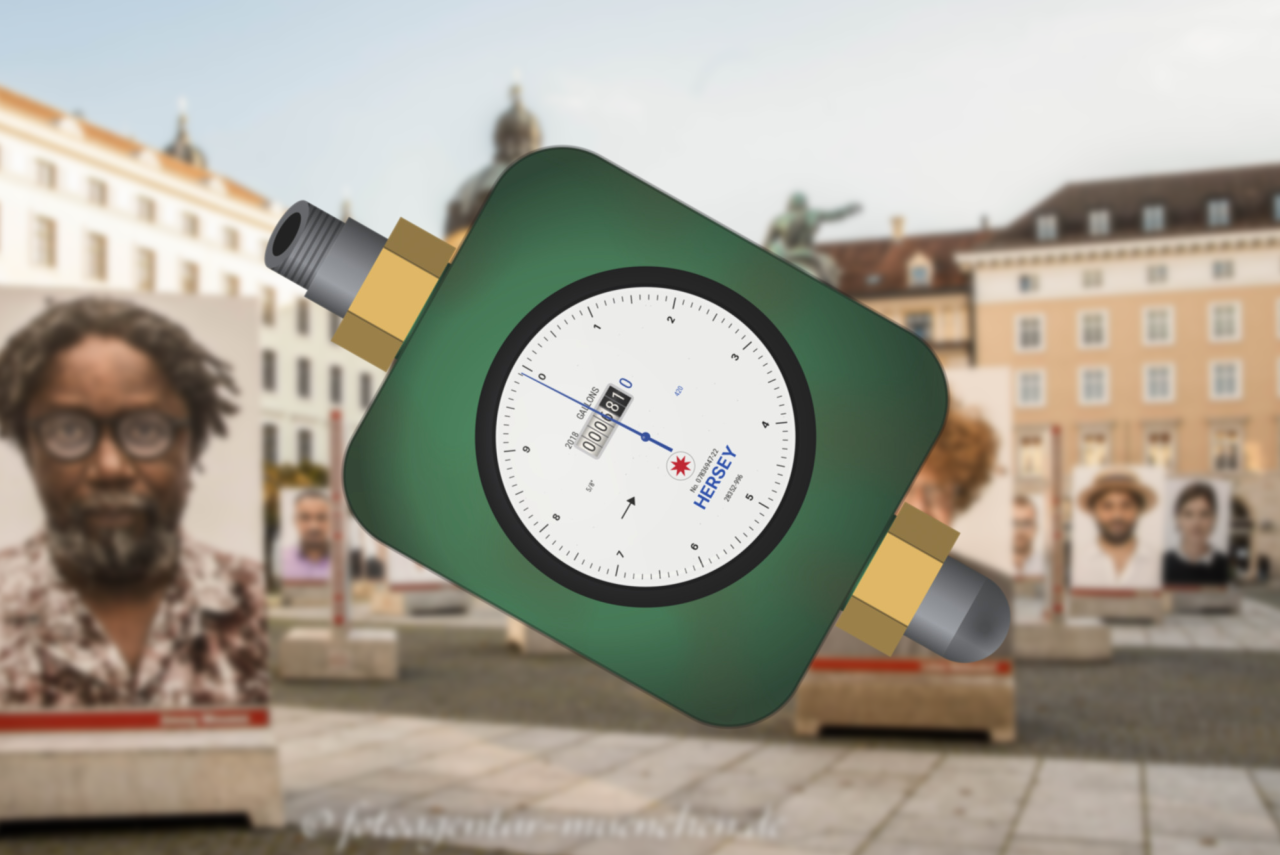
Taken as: 6809.9 gal
